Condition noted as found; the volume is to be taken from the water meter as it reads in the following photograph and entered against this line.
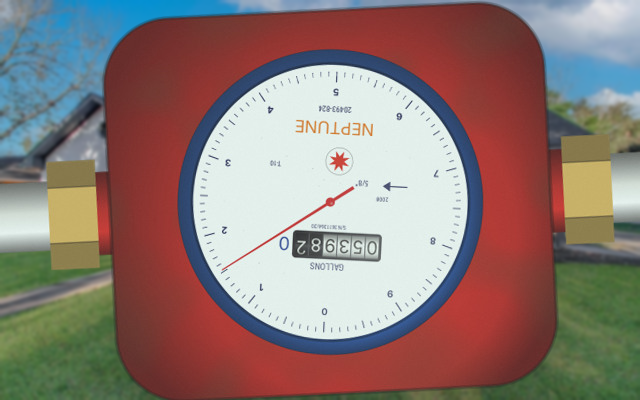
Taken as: 539821.5 gal
